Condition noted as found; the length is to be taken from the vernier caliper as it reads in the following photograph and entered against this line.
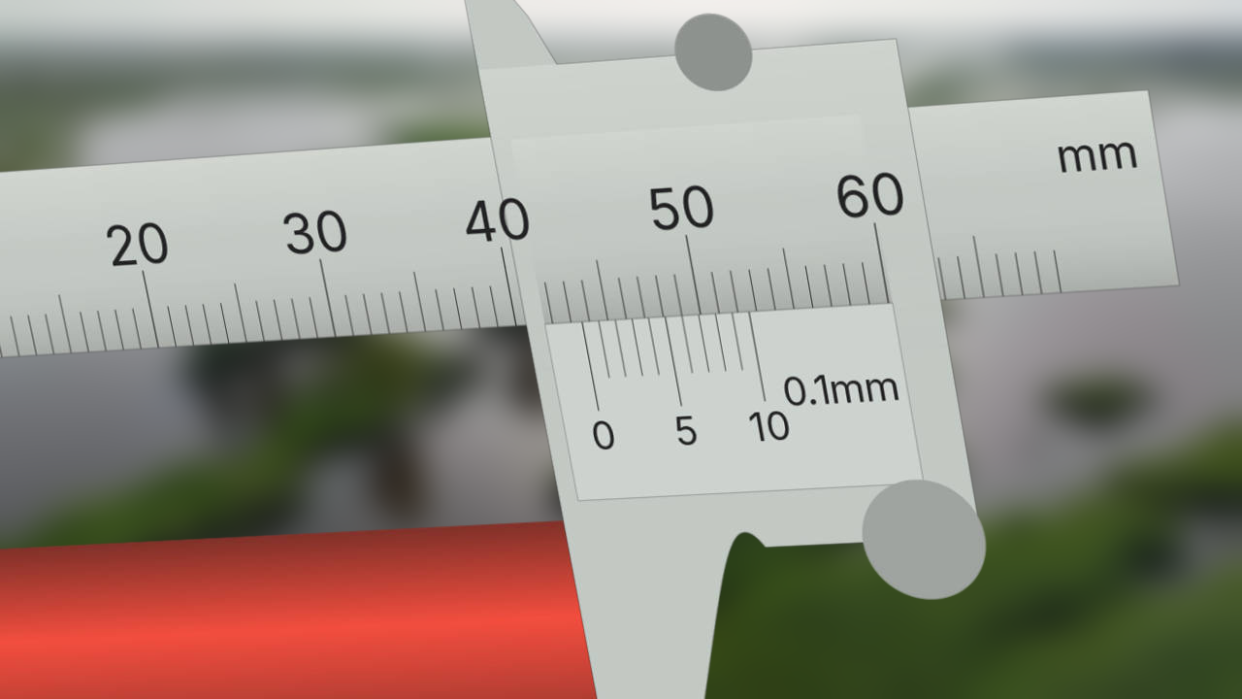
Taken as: 43.6 mm
